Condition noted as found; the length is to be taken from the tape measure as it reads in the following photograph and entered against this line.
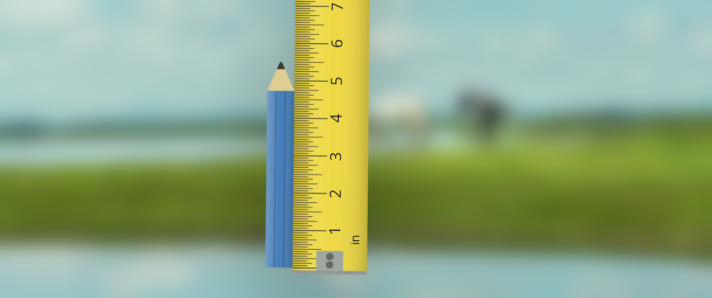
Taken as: 5.5 in
